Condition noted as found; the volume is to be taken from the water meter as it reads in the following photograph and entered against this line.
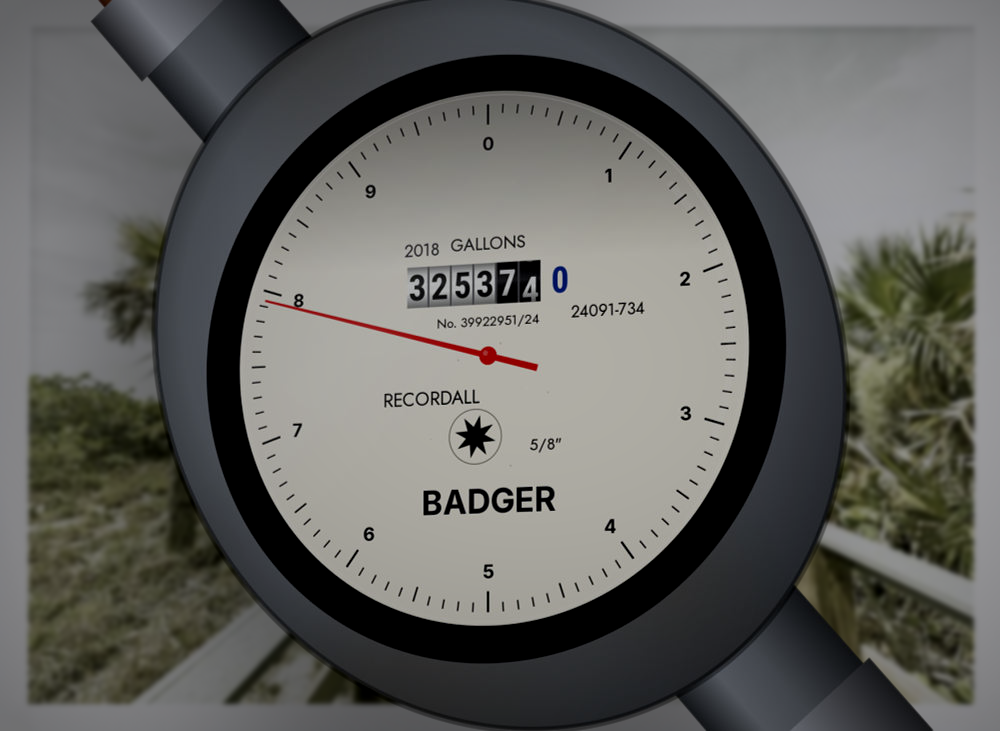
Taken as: 3253737.9 gal
